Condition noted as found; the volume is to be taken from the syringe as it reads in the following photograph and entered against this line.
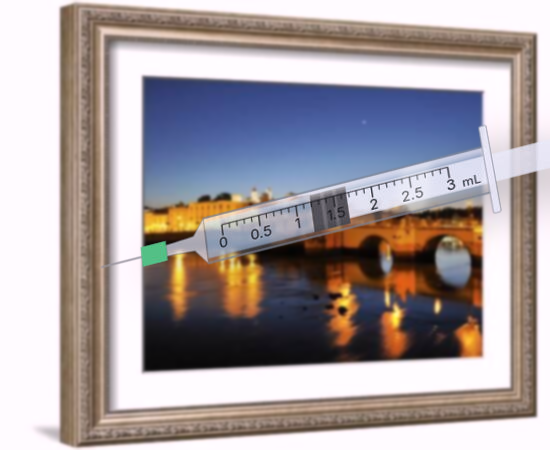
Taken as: 1.2 mL
